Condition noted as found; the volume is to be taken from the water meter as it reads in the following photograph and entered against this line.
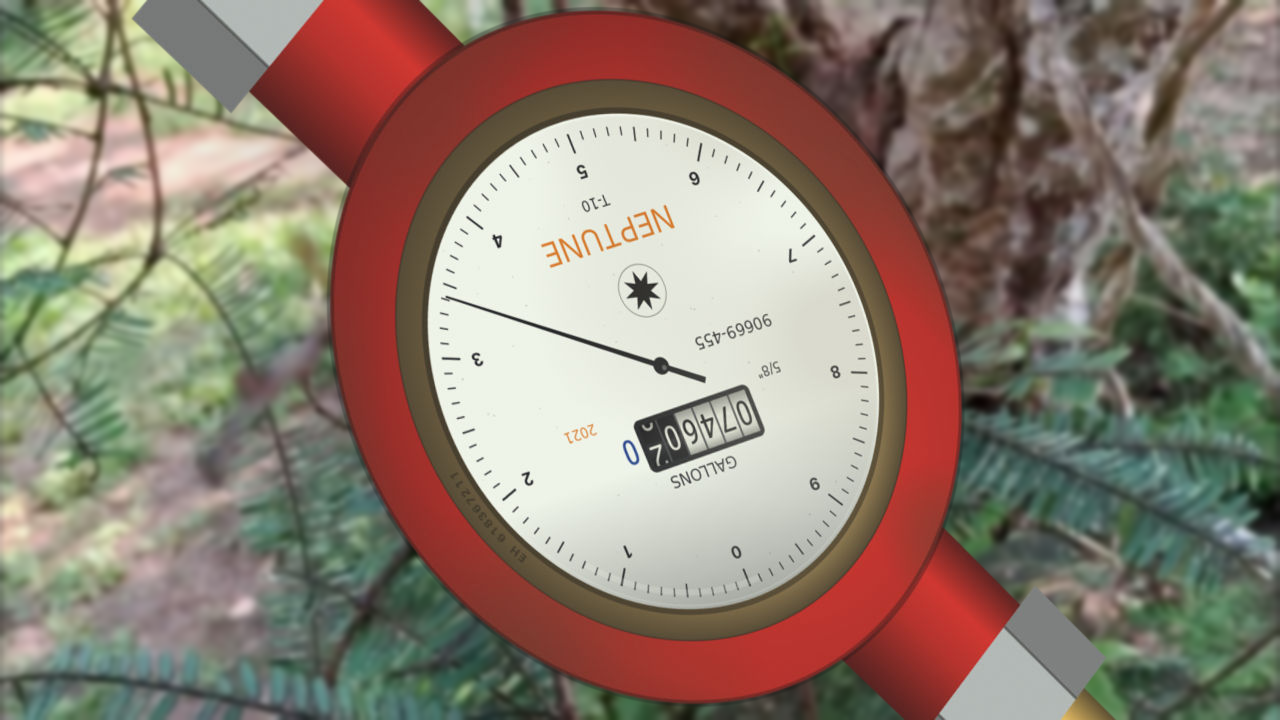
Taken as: 746023.4 gal
